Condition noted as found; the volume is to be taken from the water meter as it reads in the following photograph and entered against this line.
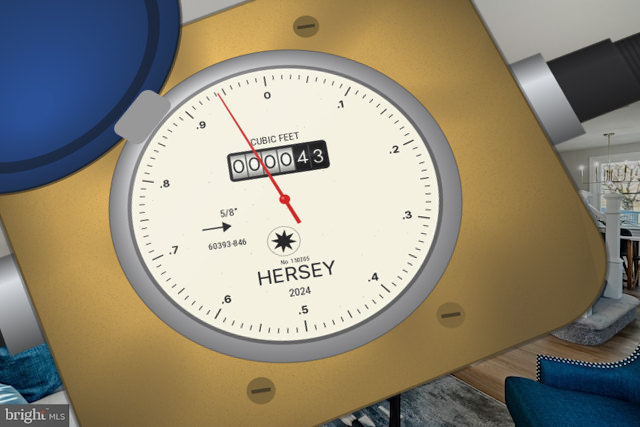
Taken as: 42.94 ft³
